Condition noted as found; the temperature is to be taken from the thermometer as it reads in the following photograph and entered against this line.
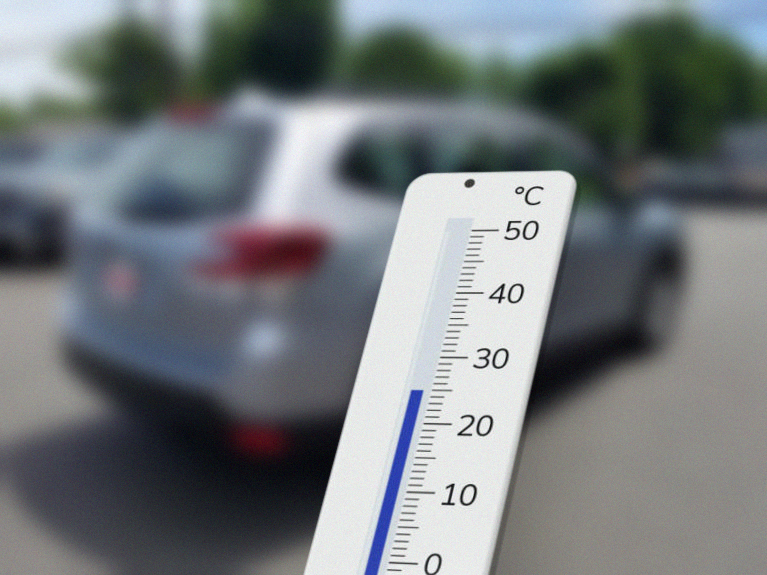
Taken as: 25 °C
